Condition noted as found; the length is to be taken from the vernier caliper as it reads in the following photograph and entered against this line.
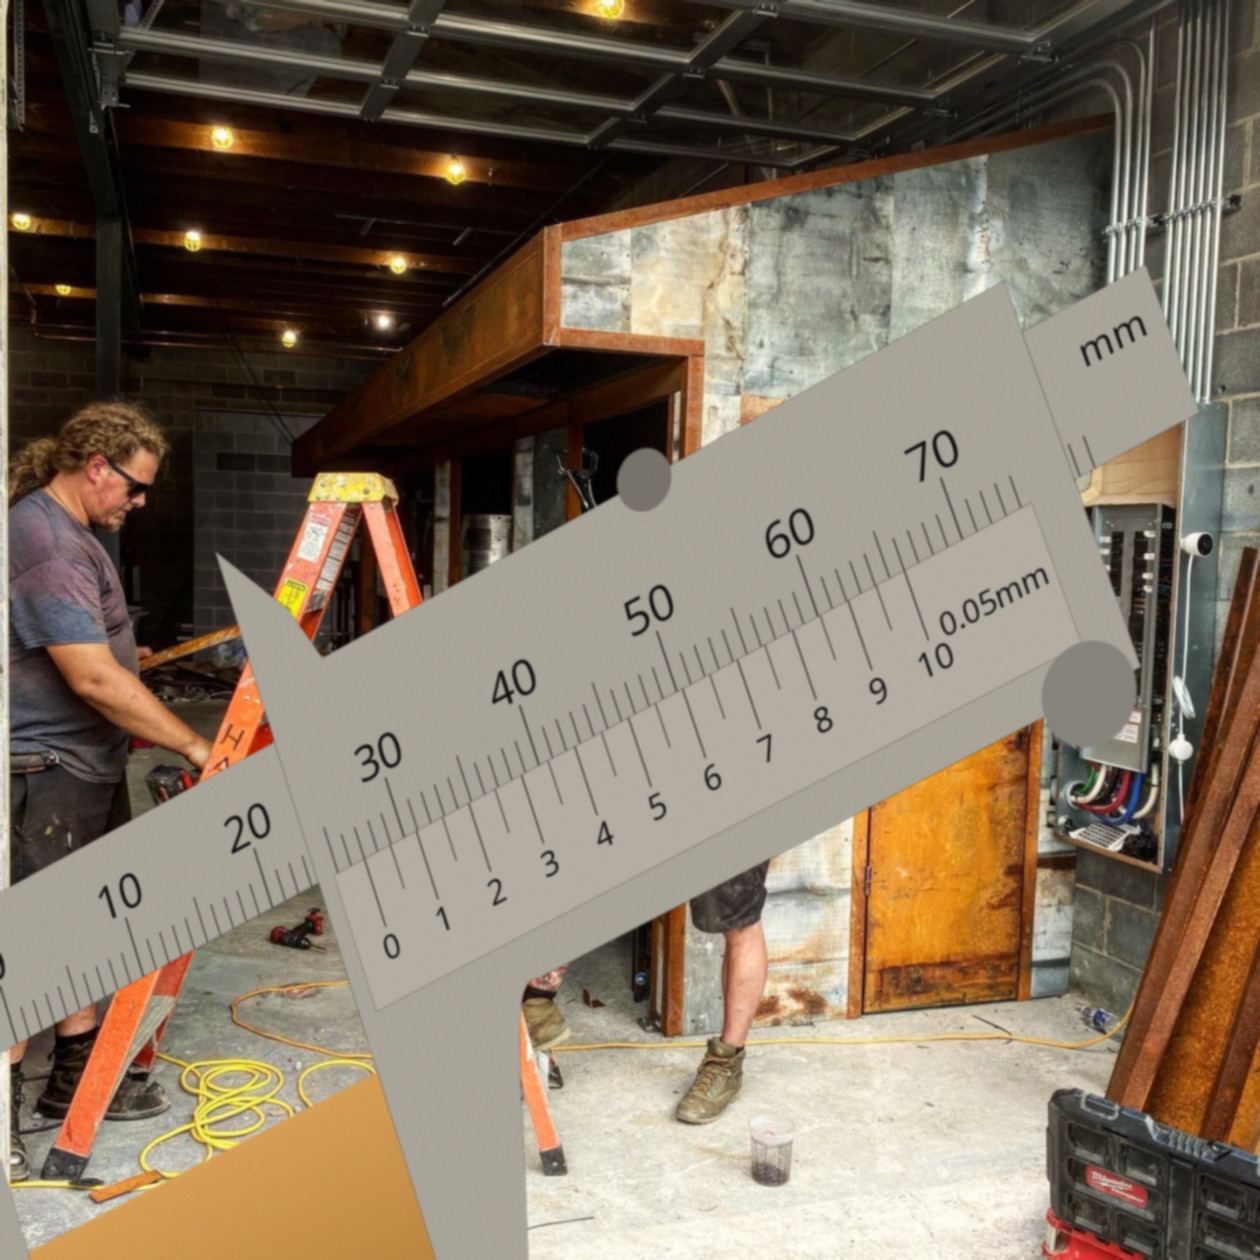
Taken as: 27.0 mm
